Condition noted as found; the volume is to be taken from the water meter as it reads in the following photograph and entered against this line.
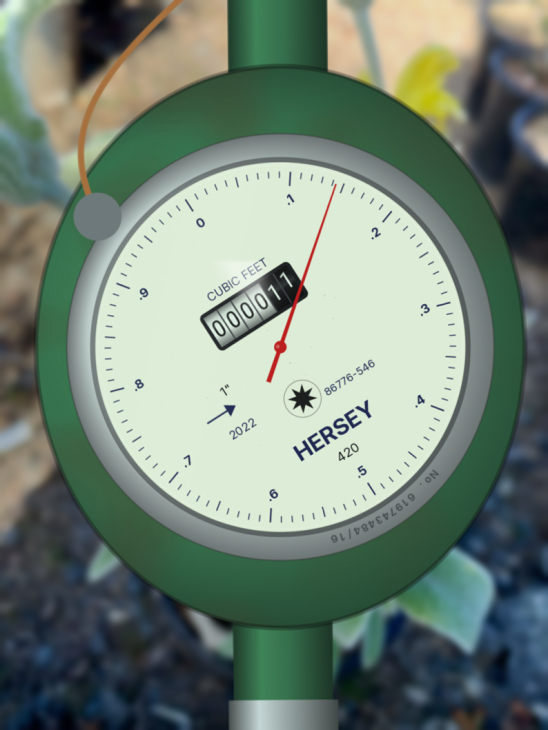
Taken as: 11.14 ft³
